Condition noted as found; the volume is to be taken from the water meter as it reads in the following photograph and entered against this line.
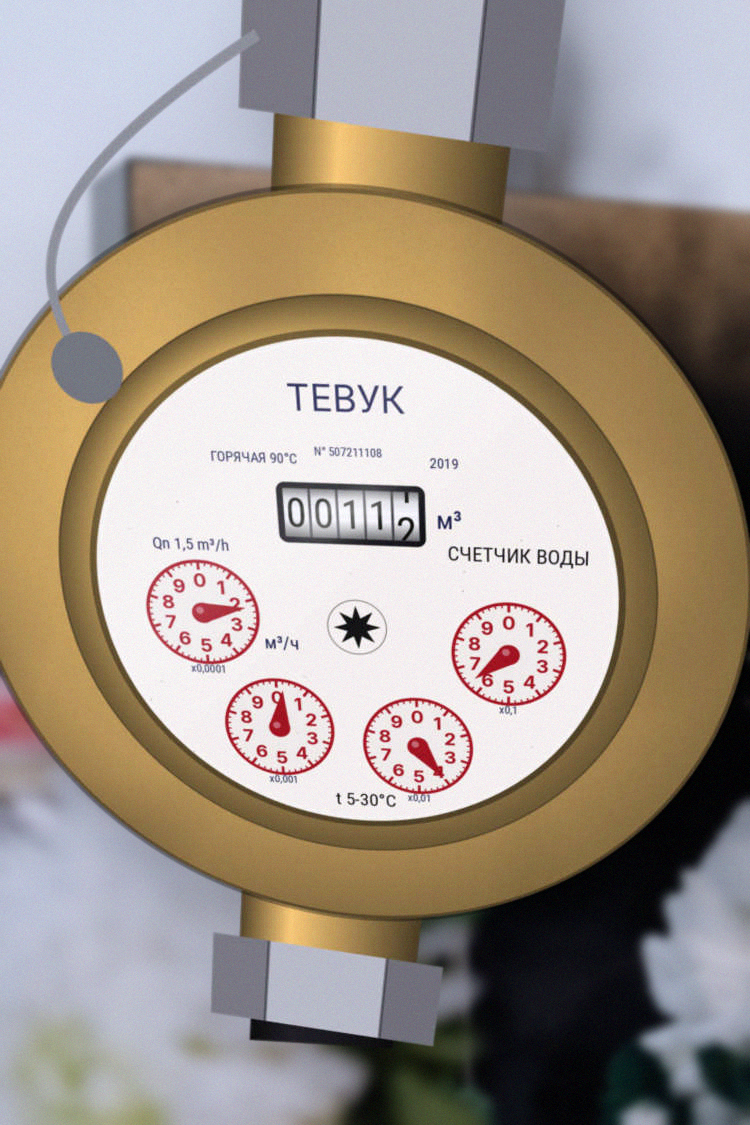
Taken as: 111.6402 m³
